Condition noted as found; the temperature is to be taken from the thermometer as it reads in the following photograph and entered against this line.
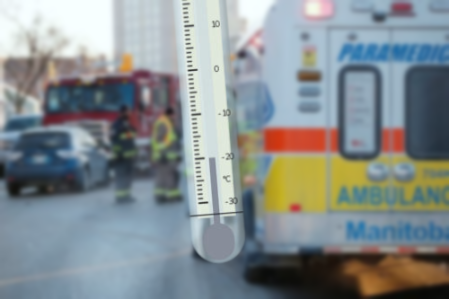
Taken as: -20 °C
